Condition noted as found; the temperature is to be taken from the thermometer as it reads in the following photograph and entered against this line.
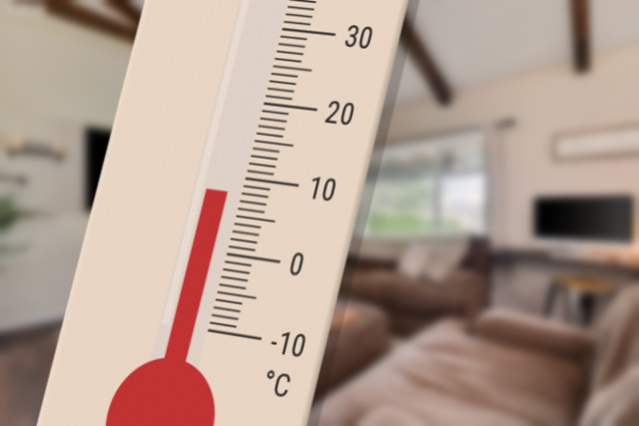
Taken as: 8 °C
